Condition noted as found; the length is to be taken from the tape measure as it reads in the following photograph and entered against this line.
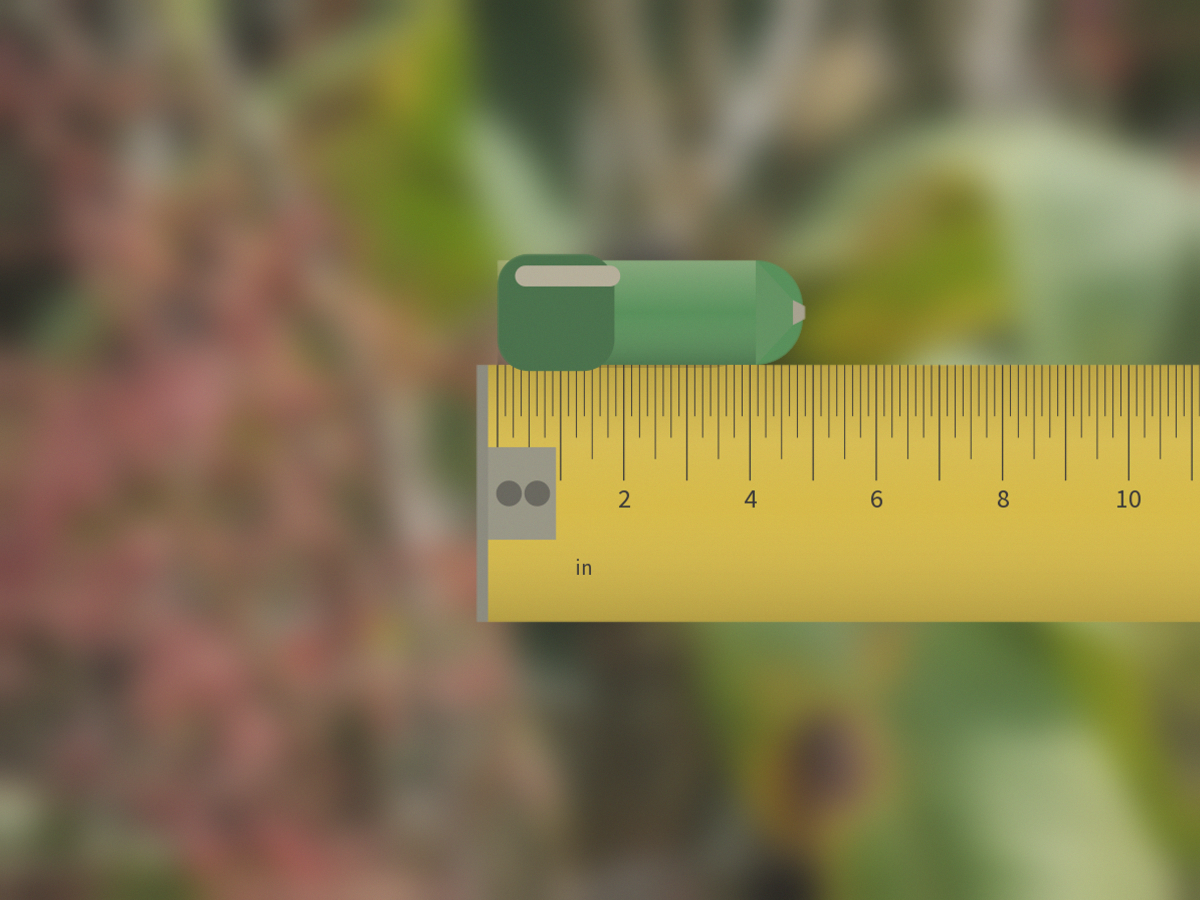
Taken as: 4.875 in
